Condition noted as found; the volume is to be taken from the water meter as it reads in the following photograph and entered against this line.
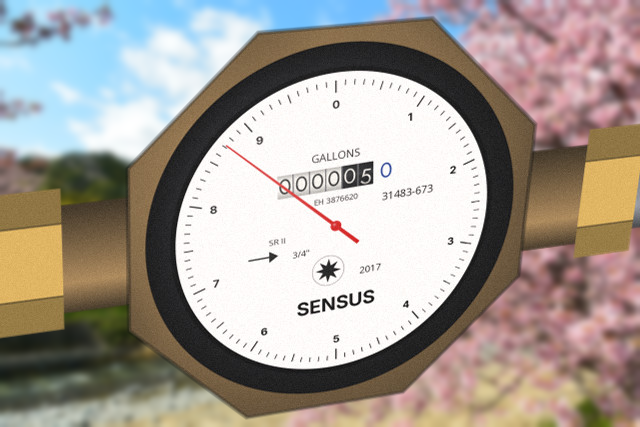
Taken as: 48.7 gal
